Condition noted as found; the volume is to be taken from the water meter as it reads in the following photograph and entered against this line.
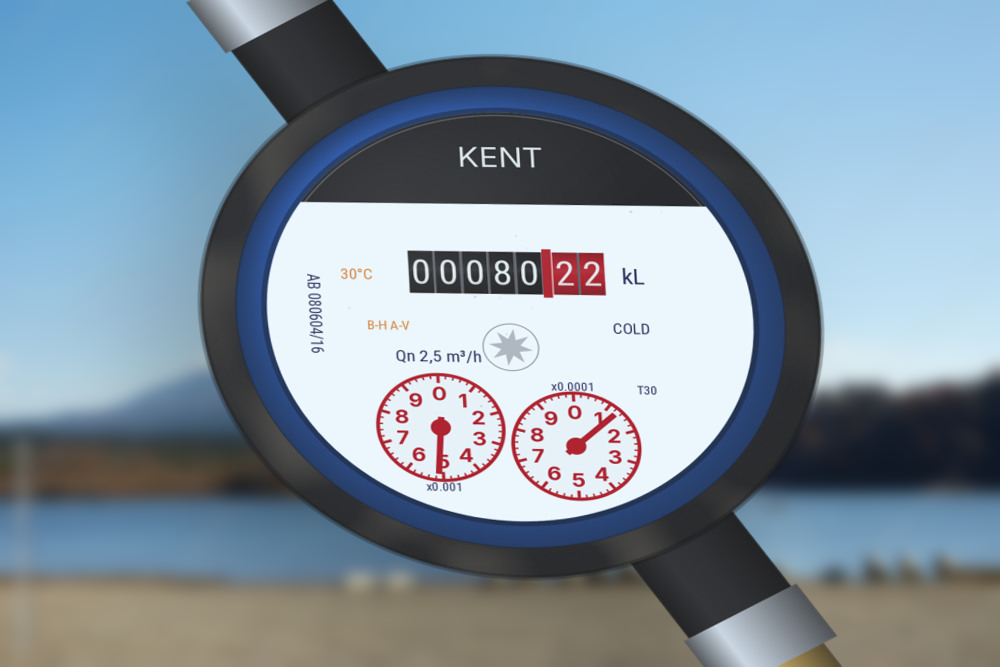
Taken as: 80.2251 kL
